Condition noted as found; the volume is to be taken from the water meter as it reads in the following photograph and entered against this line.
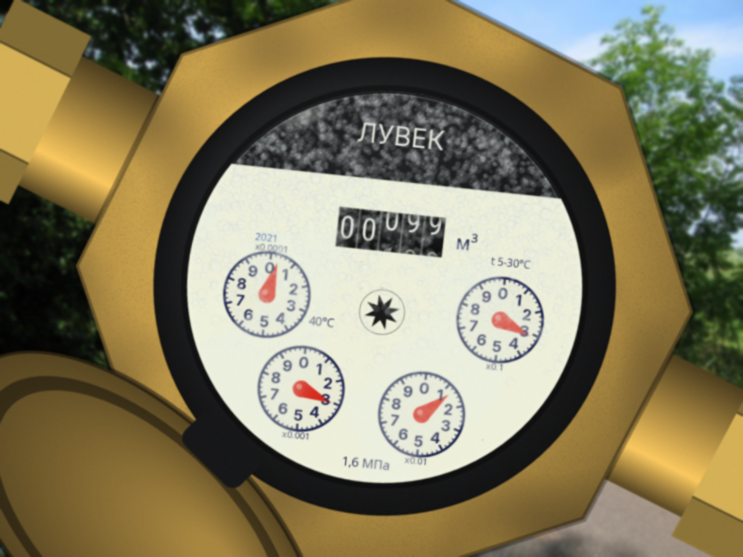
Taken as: 99.3130 m³
